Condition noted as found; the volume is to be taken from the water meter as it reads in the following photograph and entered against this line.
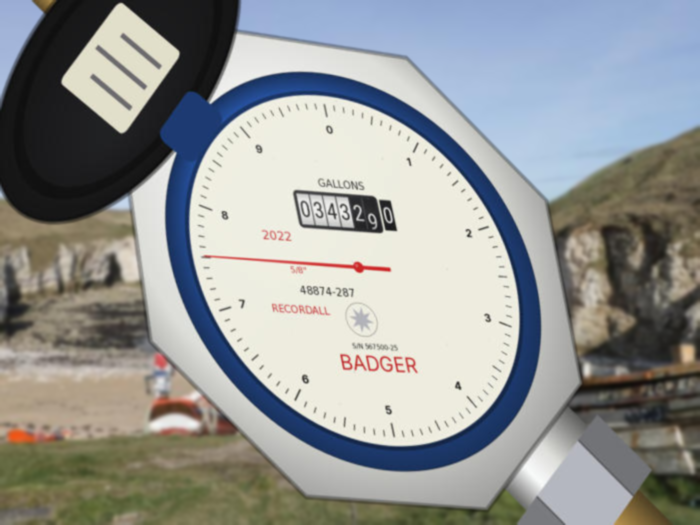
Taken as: 343287.5 gal
